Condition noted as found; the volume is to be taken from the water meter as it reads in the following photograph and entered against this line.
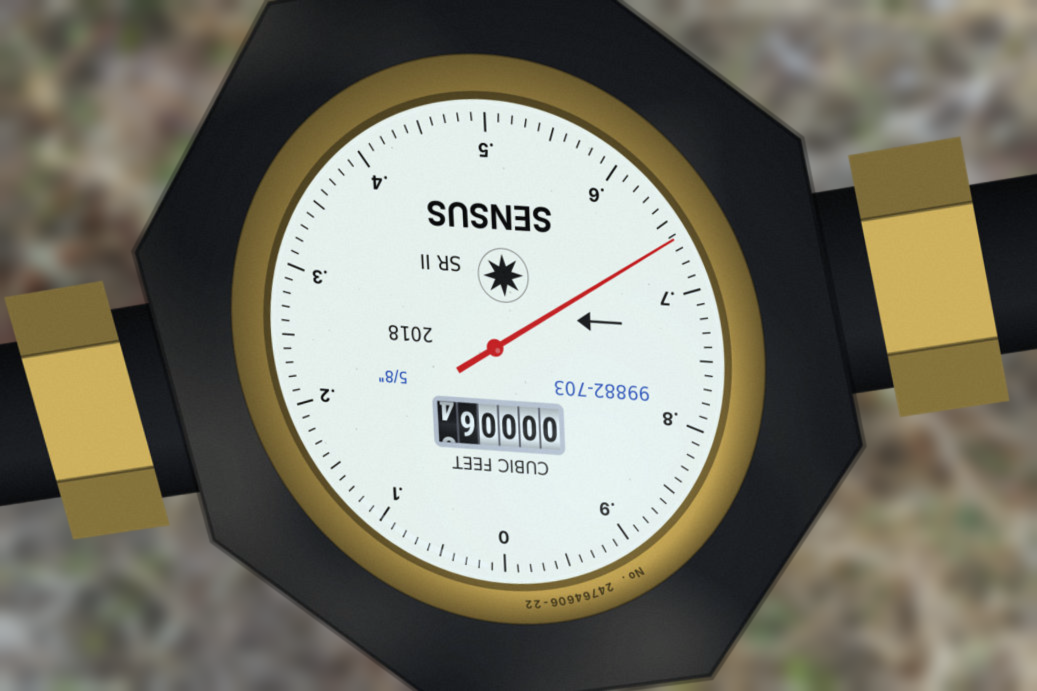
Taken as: 63.66 ft³
